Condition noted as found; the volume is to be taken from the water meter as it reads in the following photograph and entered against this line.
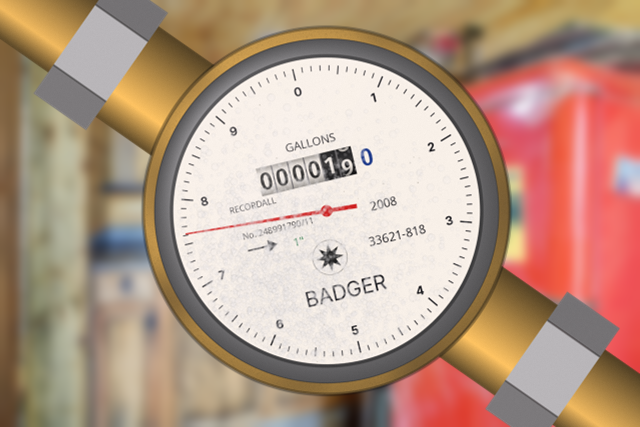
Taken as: 187.6 gal
